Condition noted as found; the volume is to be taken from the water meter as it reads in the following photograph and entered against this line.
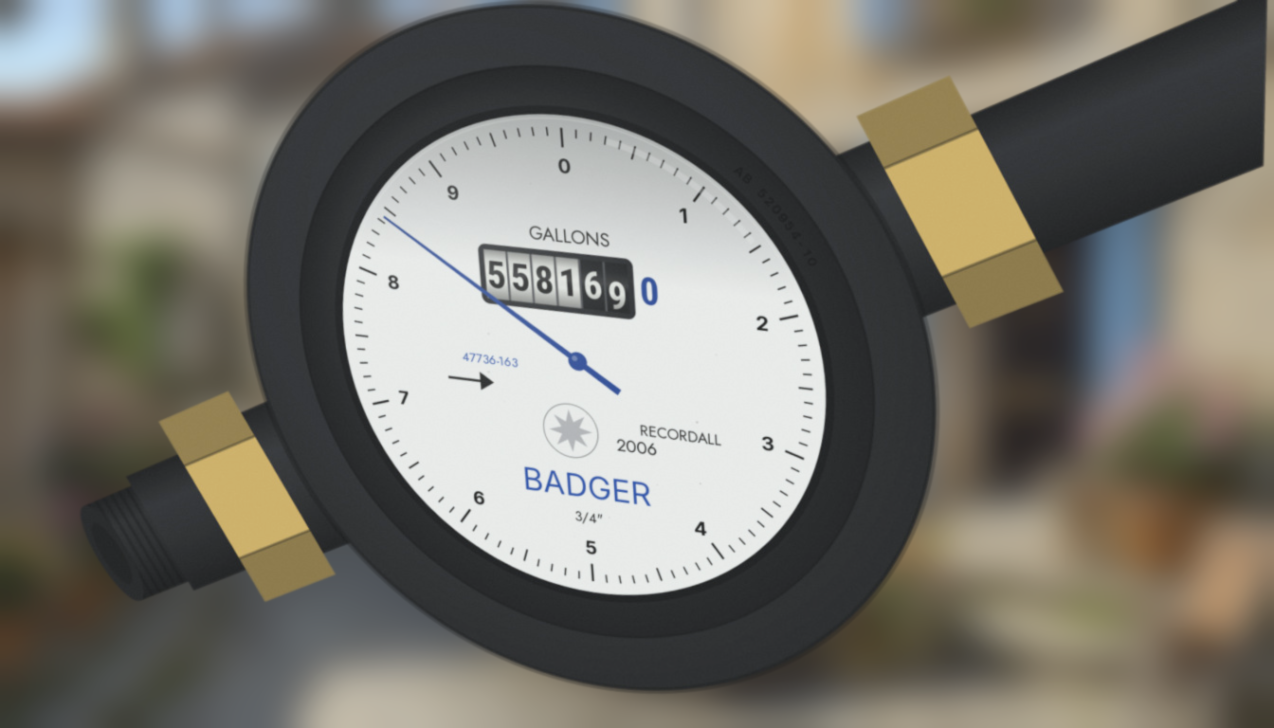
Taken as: 5581688.4 gal
